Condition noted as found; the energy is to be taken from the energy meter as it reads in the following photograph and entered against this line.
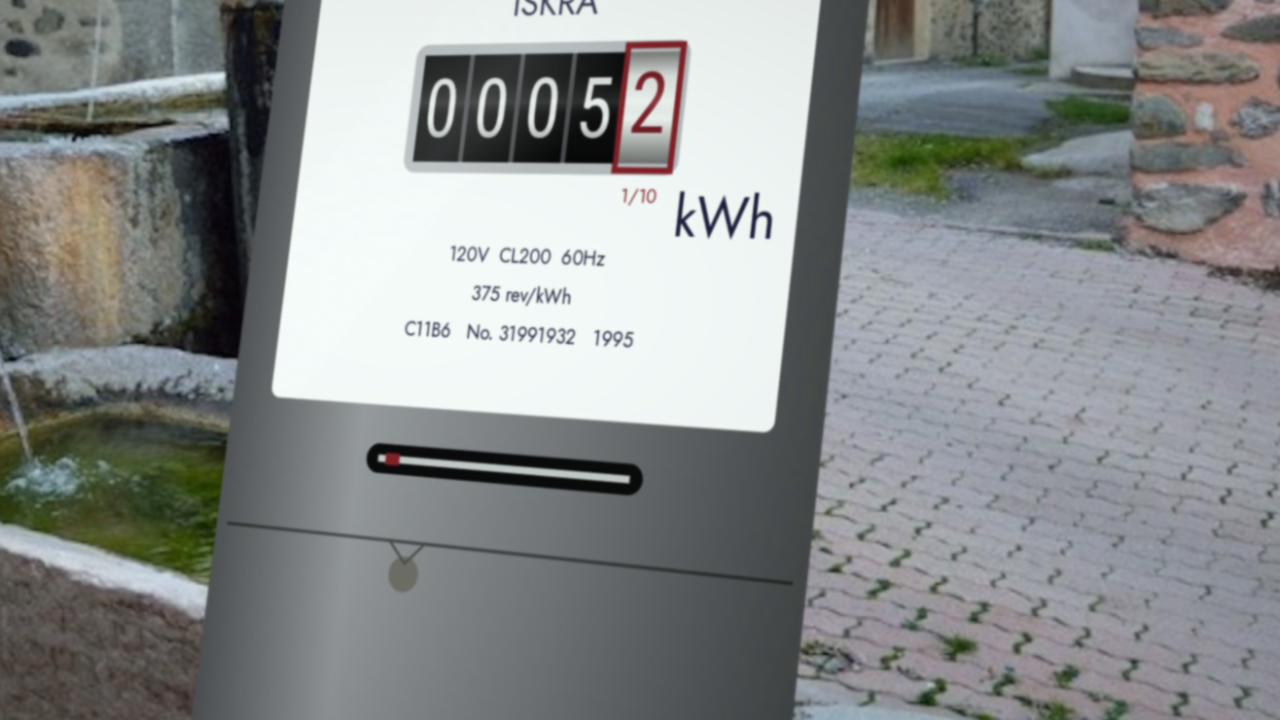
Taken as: 5.2 kWh
